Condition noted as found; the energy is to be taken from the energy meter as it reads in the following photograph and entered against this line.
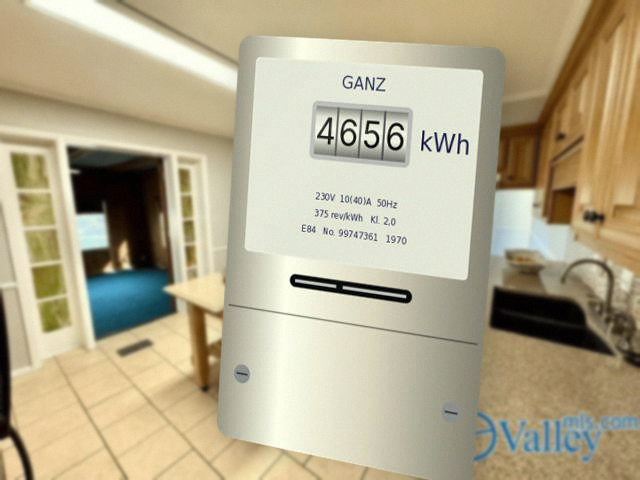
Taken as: 4656 kWh
